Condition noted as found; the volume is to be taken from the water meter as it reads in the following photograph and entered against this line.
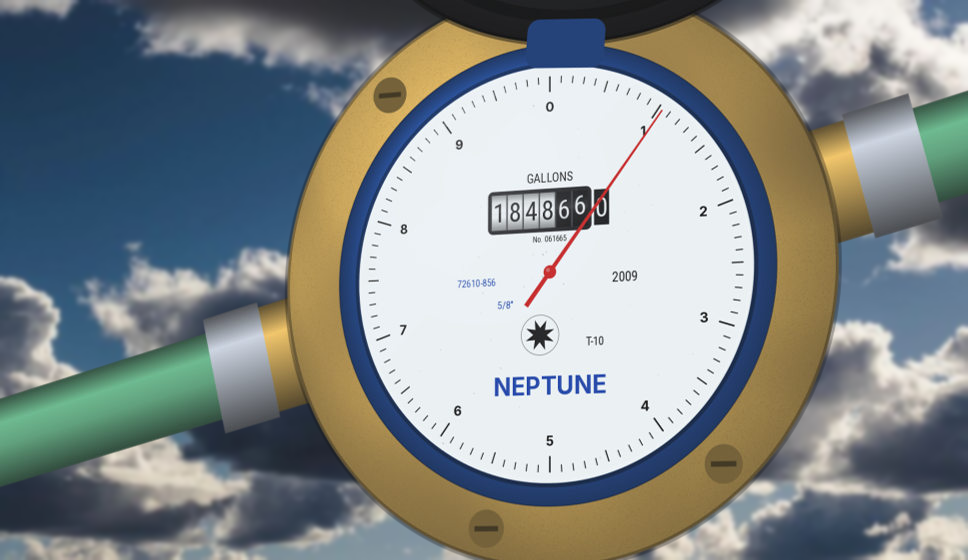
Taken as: 1848661.0 gal
